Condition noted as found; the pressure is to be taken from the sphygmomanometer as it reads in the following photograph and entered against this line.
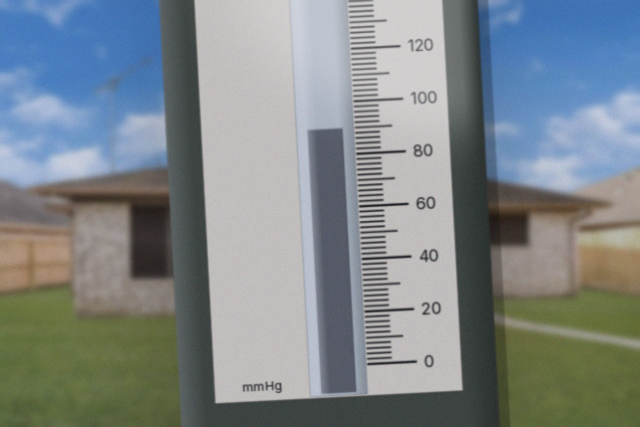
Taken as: 90 mmHg
